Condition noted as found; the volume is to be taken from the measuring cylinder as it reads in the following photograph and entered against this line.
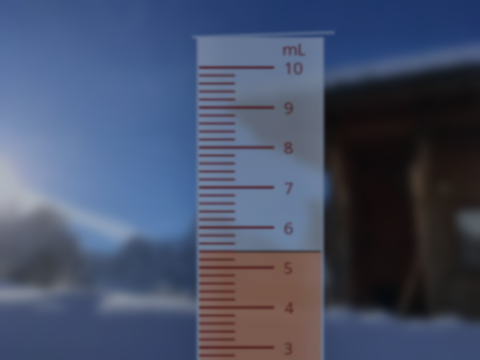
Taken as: 5.4 mL
